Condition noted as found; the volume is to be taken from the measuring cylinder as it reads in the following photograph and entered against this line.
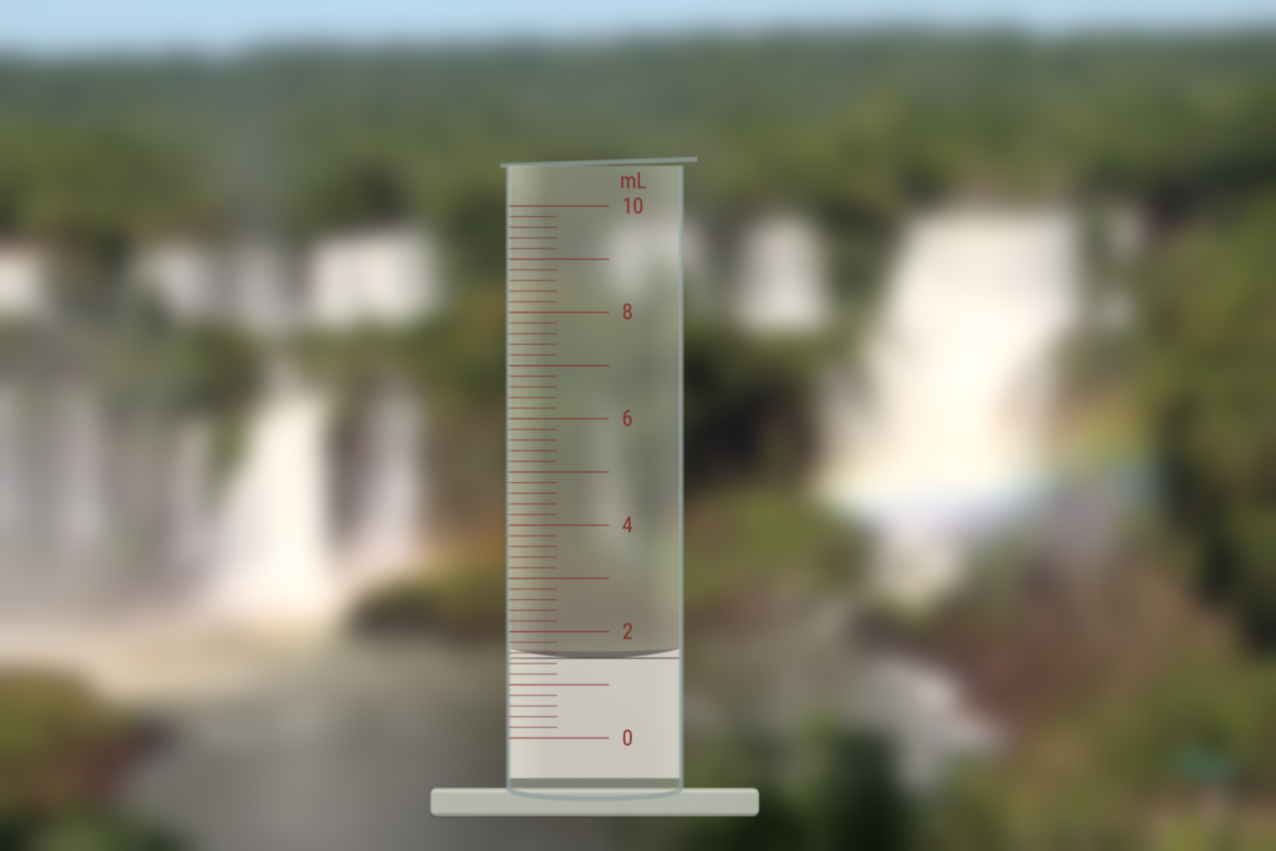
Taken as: 1.5 mL
